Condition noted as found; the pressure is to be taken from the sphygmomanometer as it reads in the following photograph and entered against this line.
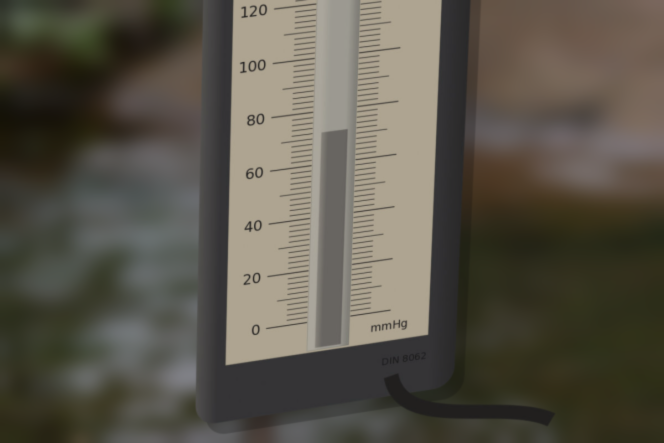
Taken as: 72 mmHg
